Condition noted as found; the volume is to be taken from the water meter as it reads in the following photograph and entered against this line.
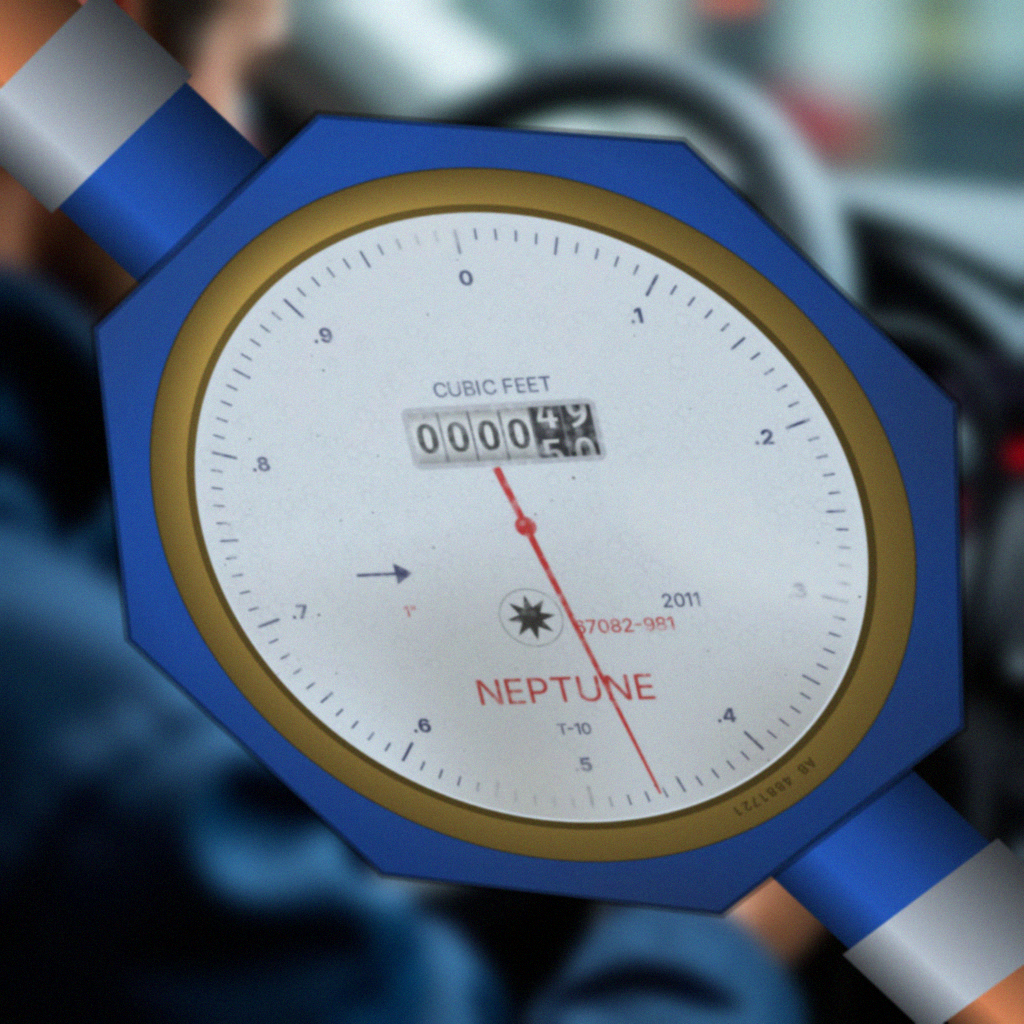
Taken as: 49.46 ft³
